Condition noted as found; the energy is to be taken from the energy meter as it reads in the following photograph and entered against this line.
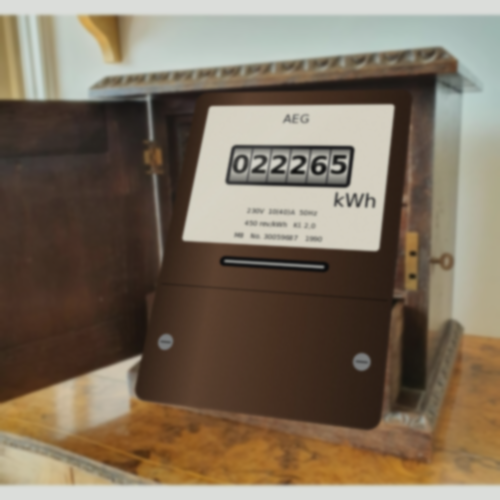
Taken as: 22265 kWh
